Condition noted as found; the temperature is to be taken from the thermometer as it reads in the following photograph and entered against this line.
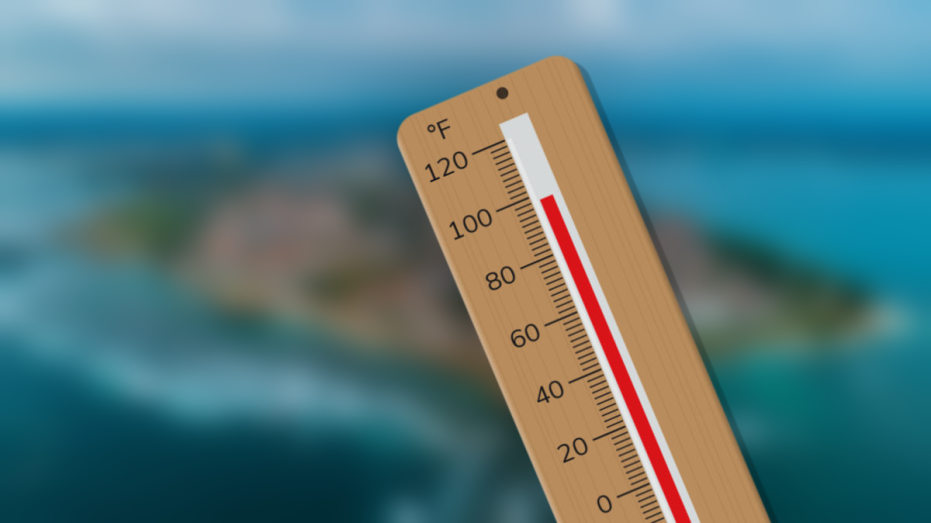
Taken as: 98 °F
